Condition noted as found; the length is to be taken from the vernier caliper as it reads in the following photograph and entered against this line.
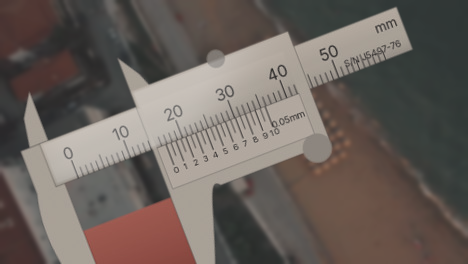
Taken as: 16.8 mm
